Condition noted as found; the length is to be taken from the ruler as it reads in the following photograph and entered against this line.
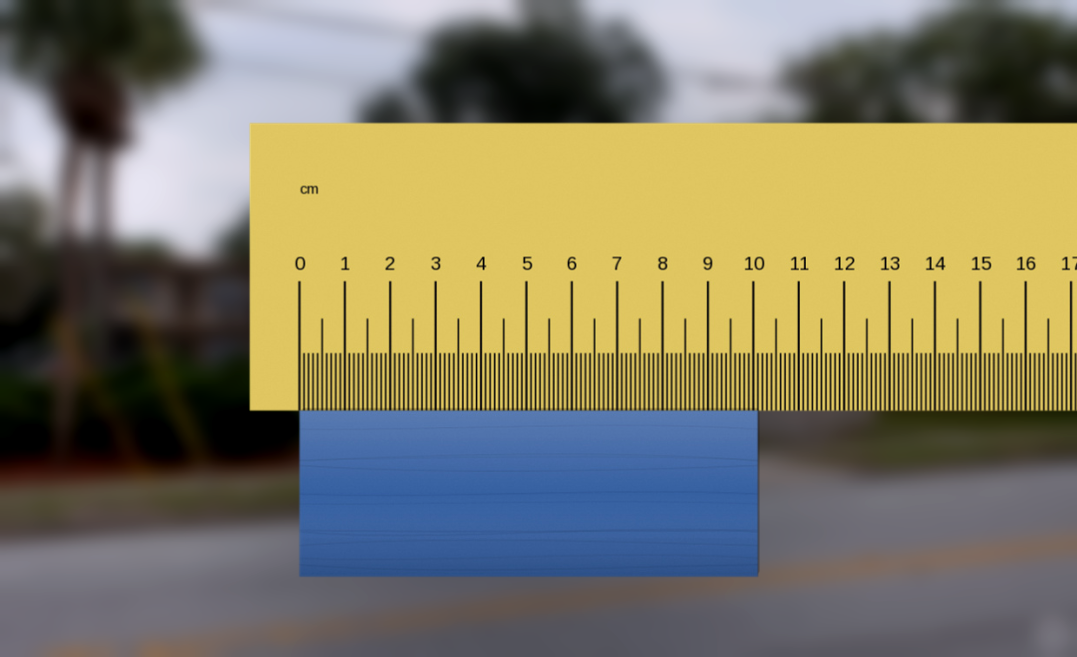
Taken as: 10.1 cm
